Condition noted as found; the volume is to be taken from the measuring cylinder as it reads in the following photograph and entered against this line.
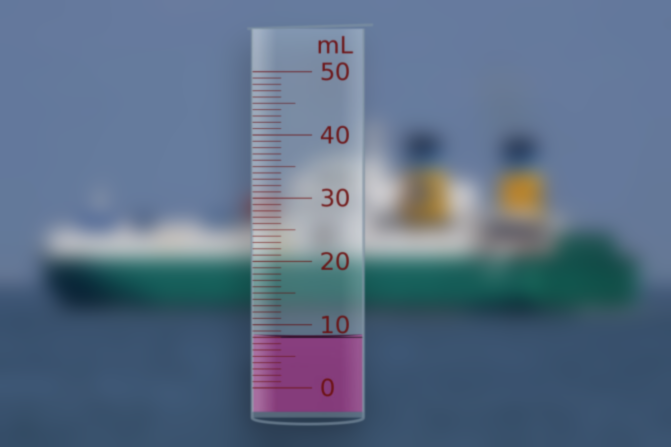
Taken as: 8 mL
